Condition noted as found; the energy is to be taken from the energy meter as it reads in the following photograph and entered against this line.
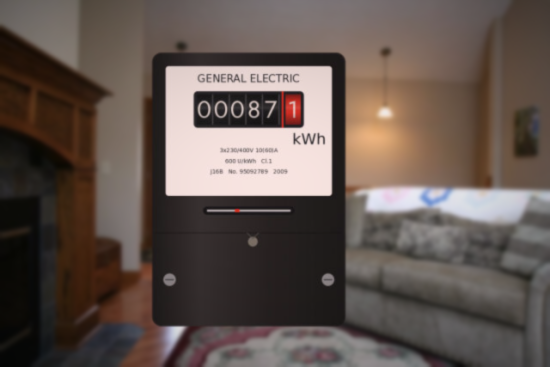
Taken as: 87.1 kWh
